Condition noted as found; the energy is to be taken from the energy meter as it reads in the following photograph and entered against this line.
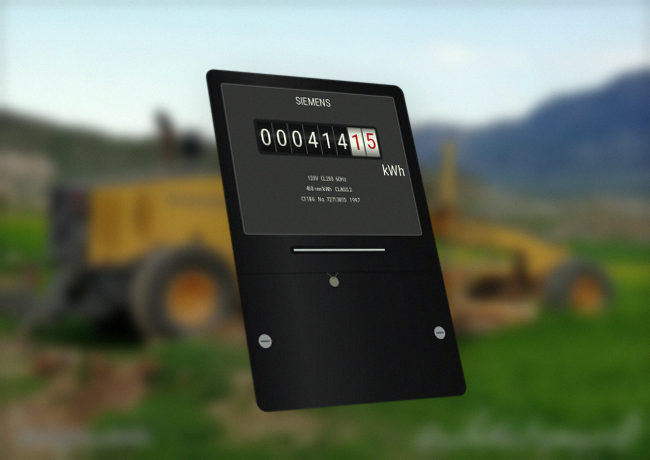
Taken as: 414.15 kWh
